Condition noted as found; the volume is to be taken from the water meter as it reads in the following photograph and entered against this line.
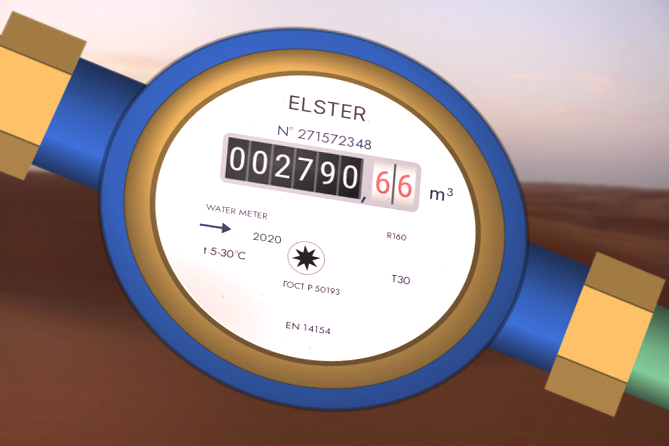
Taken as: 2790.66 m³
